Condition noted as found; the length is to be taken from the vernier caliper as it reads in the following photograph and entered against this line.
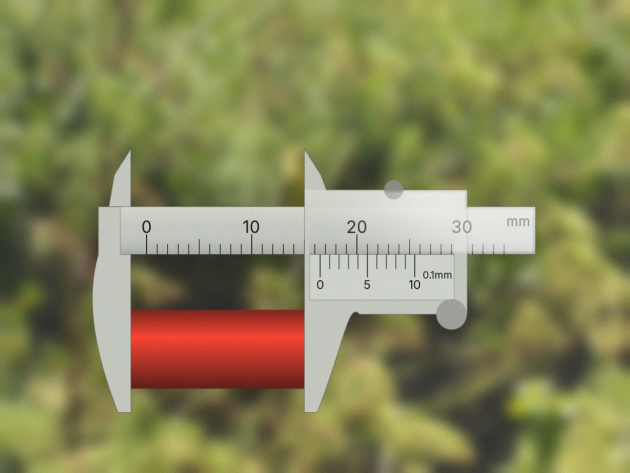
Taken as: 16.5 mm
